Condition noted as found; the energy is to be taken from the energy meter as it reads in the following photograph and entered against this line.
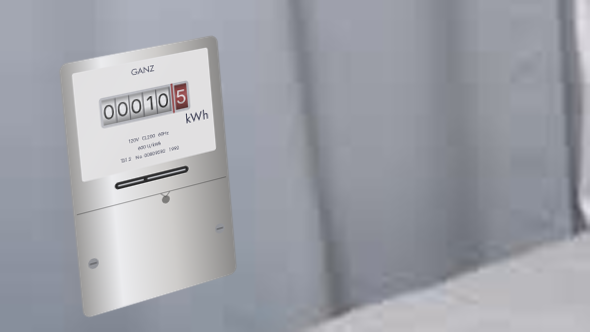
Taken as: 10.5 kWh
